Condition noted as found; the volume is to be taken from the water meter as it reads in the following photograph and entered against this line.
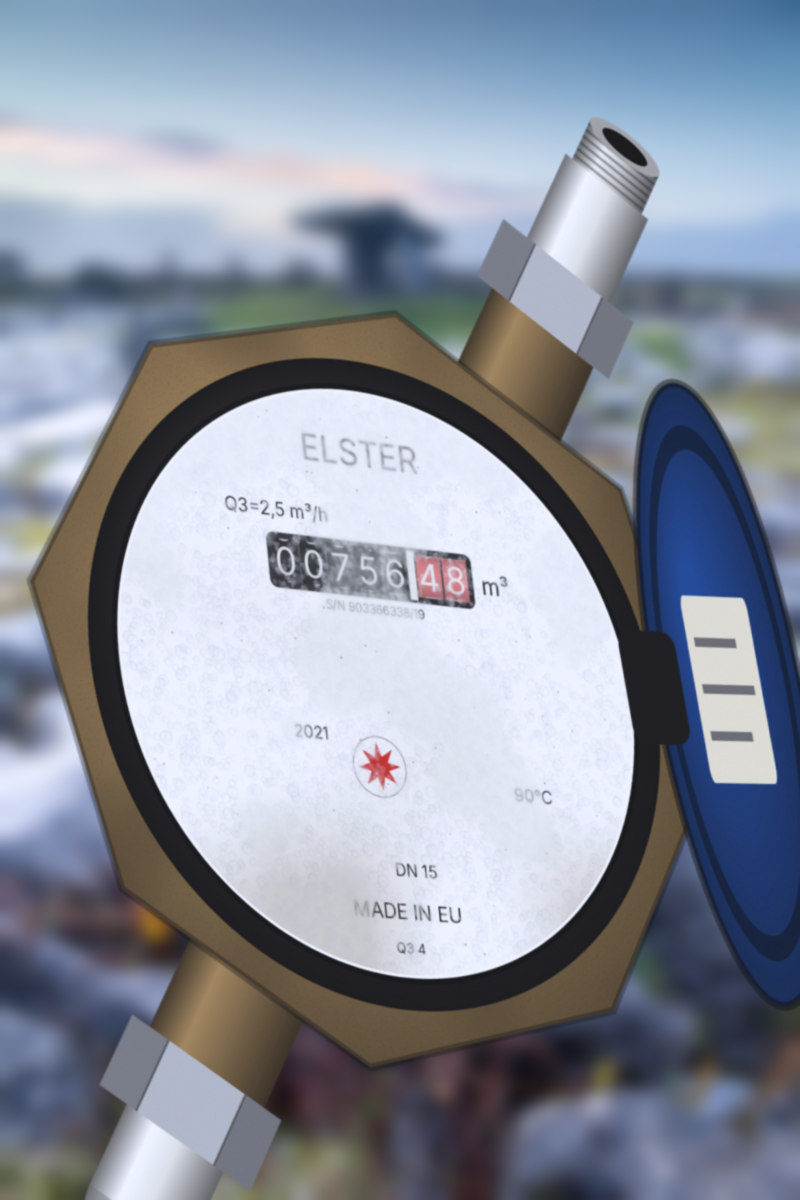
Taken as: 756.48 m³
